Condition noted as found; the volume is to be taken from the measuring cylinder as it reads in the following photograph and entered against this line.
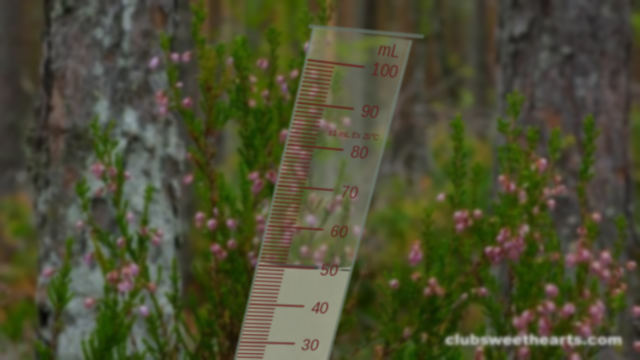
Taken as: 50 mL
